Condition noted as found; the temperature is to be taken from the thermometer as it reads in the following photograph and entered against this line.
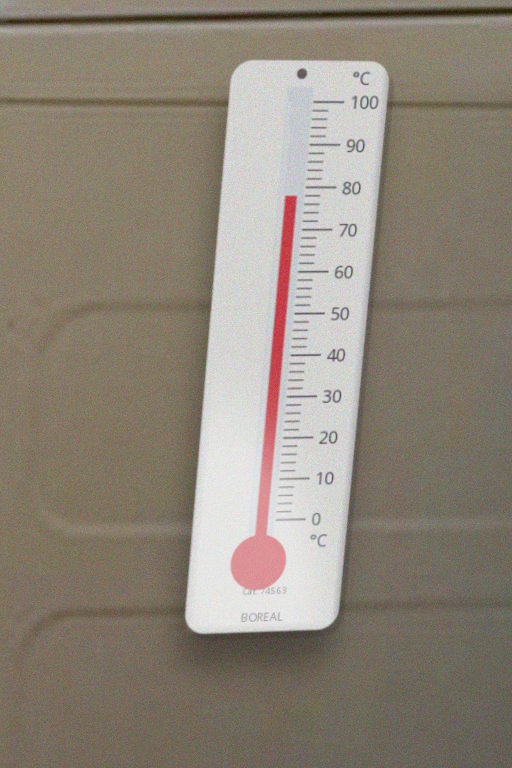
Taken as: 78 °C
